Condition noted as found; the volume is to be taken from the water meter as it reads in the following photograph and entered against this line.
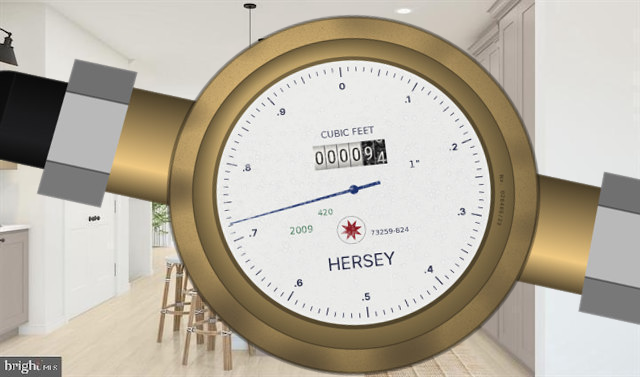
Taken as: 93.72 ft³
